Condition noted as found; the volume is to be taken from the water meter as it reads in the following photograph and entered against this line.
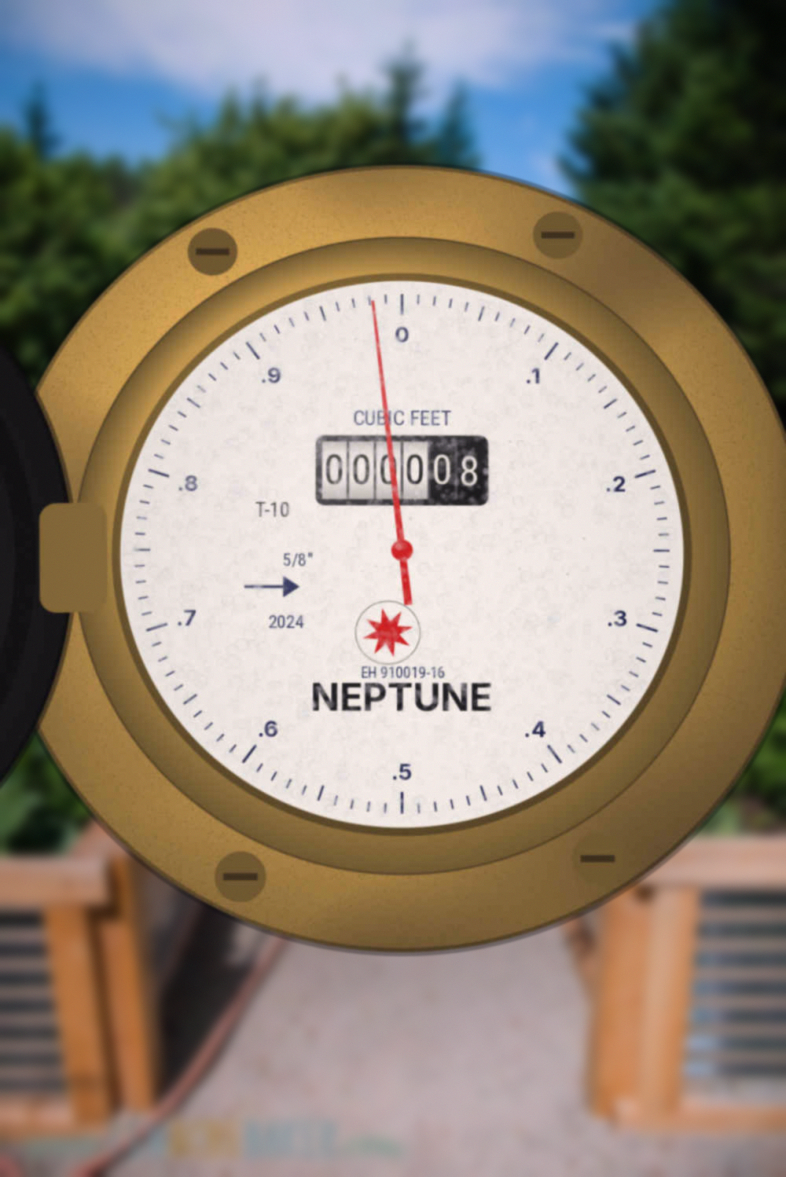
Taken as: 7.98 ft³
